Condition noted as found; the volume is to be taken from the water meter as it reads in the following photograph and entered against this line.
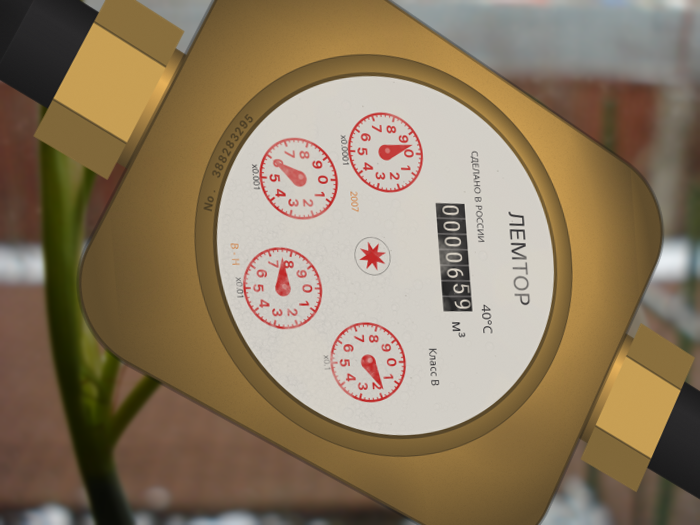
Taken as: 659.1759 m³
